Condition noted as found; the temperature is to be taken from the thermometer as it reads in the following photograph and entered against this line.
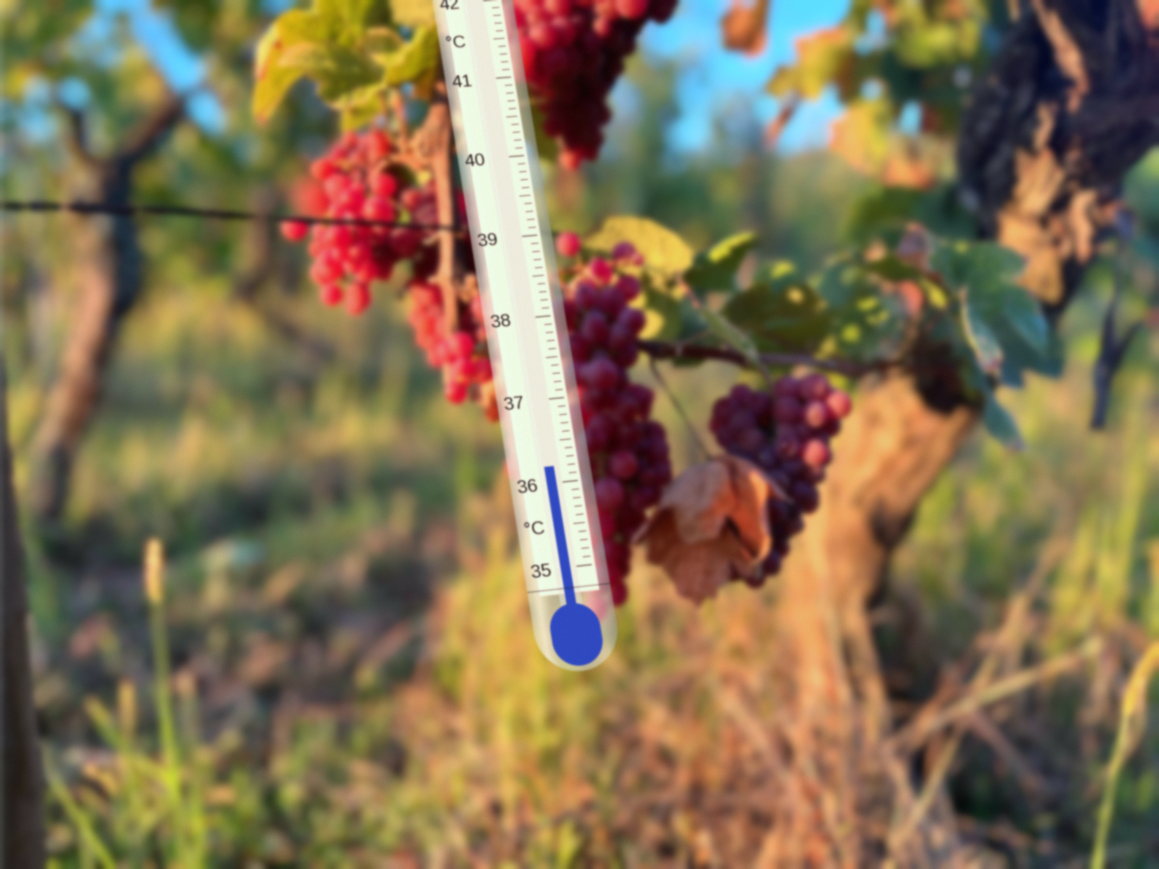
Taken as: 36.2 °C
